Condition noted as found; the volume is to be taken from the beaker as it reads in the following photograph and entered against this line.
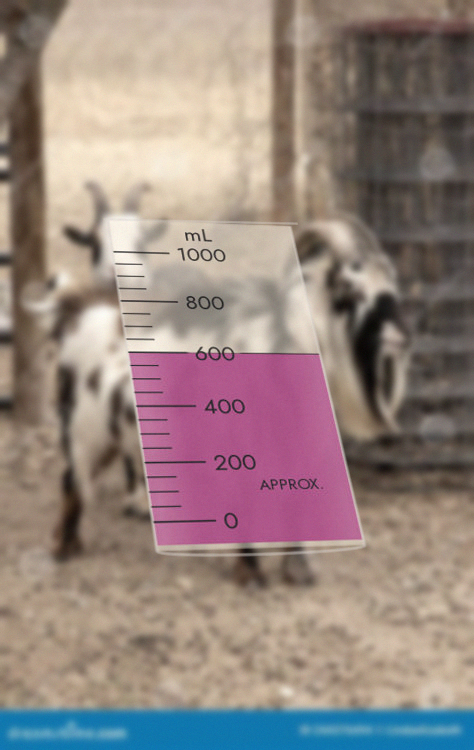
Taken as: 600 mL
